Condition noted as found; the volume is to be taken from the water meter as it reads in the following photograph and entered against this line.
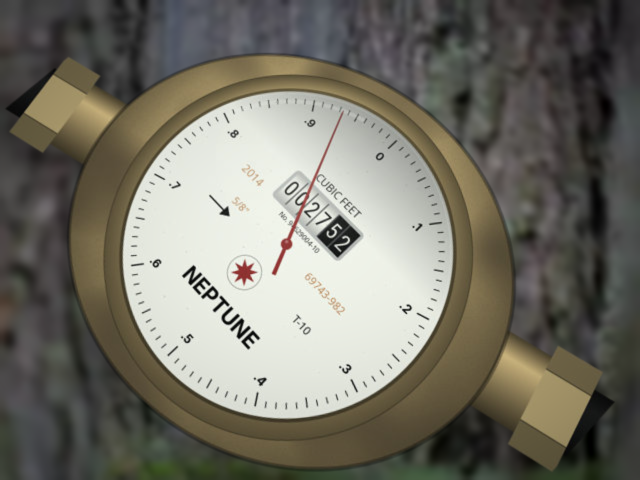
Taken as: 2751.93 ft³
